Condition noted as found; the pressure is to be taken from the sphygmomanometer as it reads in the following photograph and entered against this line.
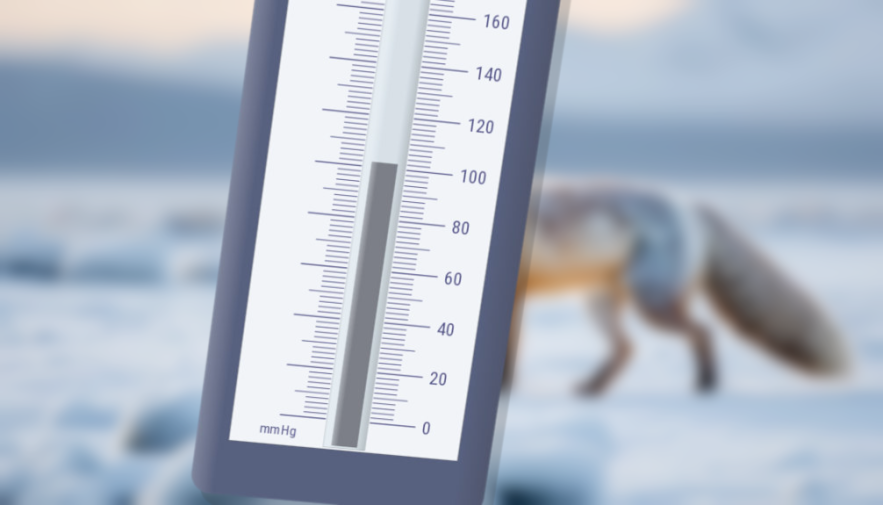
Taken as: 102 mmHg
